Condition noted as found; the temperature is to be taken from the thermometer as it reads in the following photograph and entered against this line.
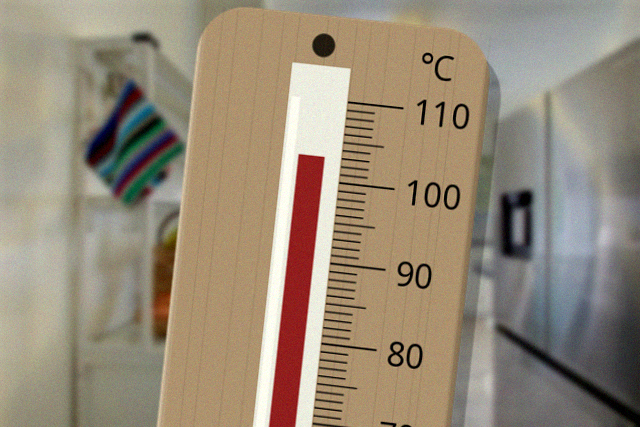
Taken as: 103 °C
